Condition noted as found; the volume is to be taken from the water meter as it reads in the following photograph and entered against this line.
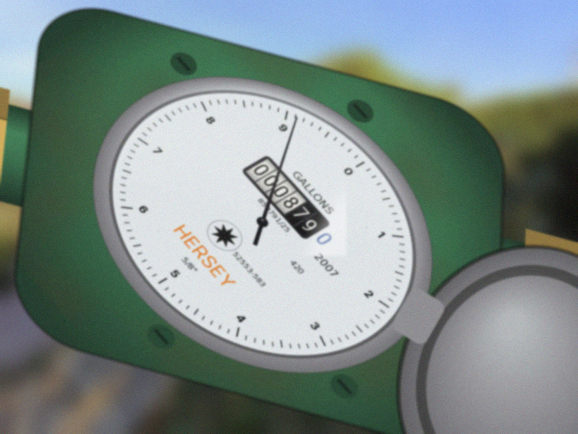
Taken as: 8789.1 gal
